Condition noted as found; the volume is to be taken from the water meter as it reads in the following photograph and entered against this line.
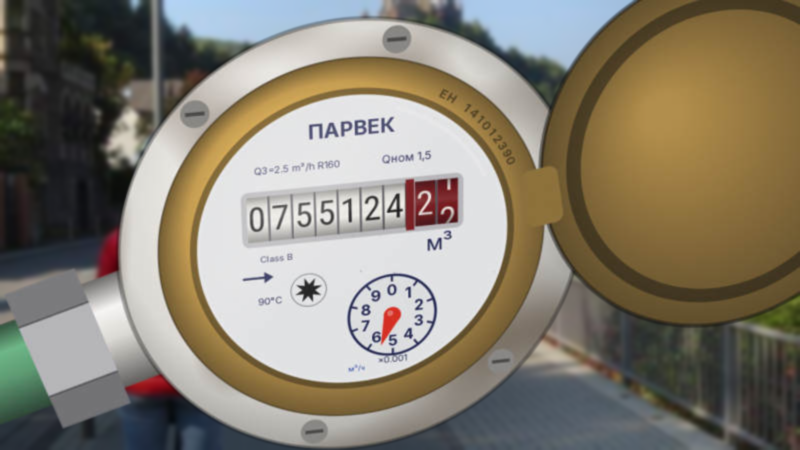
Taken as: 755124.215 m³
